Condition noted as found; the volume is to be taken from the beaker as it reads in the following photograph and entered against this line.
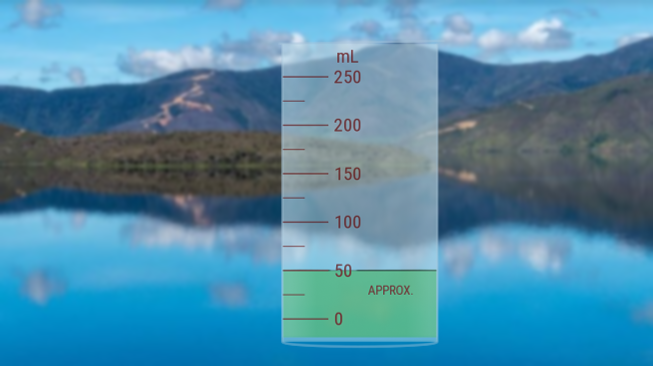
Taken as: 50 mL
